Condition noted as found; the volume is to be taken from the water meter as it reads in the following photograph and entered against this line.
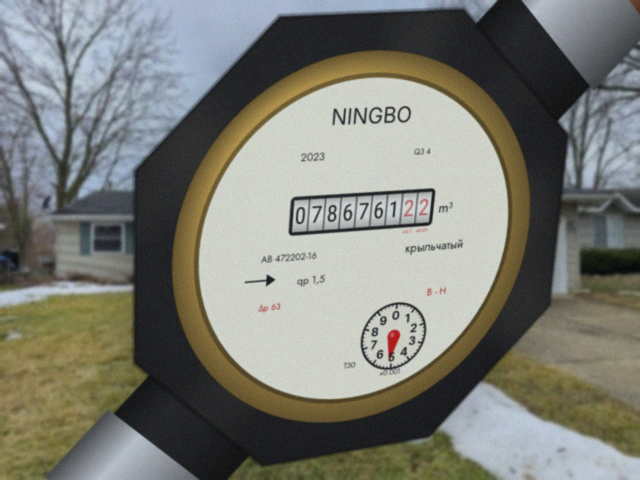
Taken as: 786761.225 m³
